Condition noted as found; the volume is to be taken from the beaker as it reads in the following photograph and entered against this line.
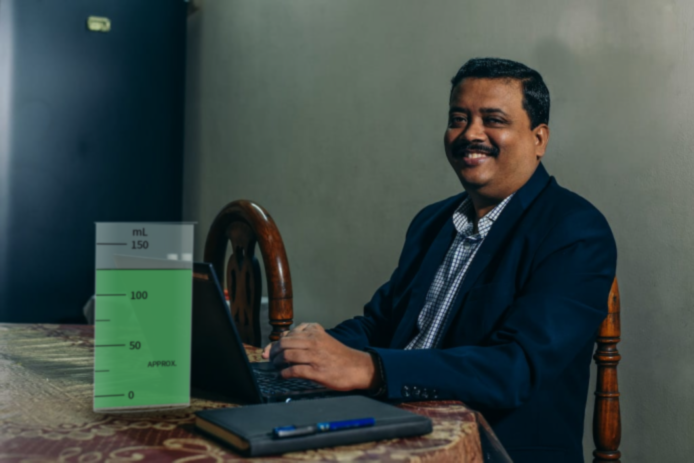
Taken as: 125 mL
